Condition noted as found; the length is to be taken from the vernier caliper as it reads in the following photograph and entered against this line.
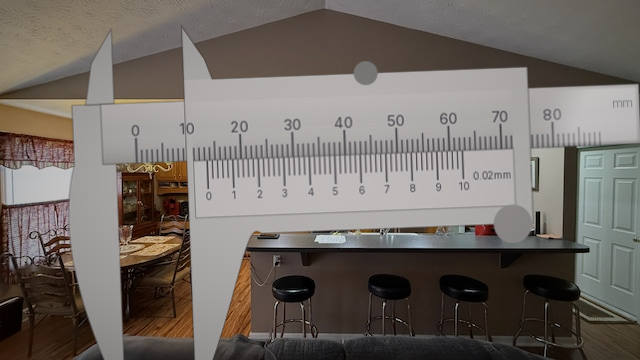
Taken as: 13.5 mm
